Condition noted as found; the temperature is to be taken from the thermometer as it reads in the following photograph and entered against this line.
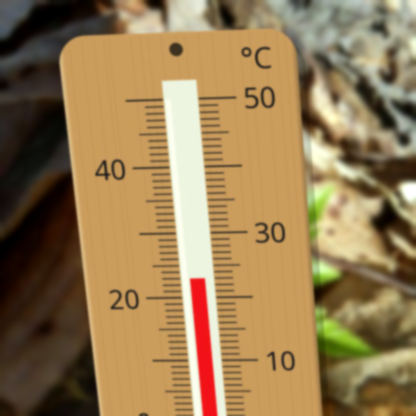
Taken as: 23 °C
